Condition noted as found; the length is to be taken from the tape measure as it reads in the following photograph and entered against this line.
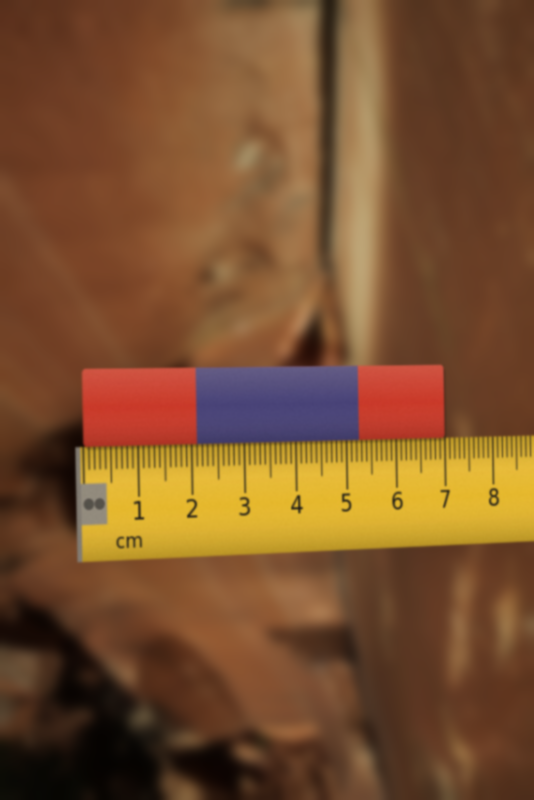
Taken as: 7 cm
